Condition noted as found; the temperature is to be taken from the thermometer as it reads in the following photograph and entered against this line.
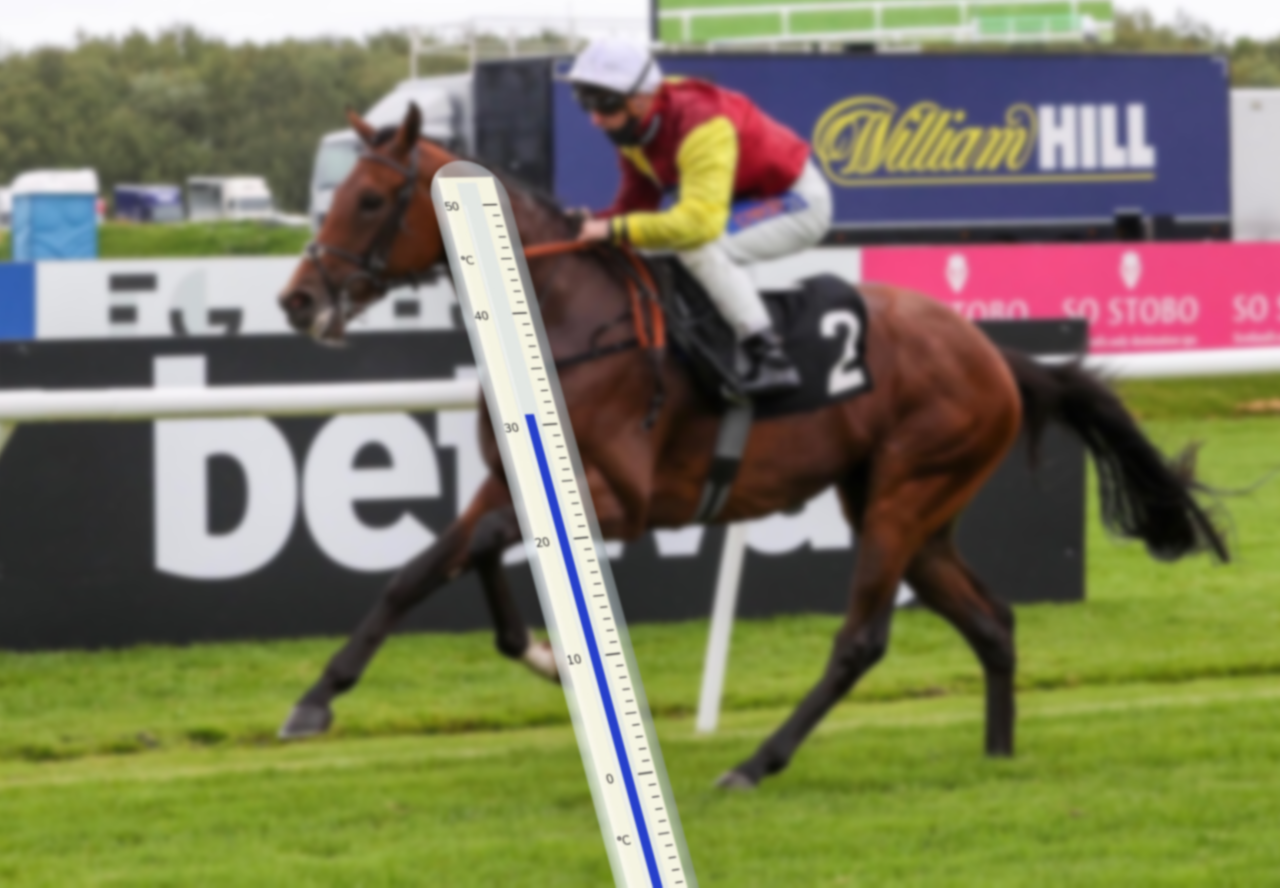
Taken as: 31 °C
